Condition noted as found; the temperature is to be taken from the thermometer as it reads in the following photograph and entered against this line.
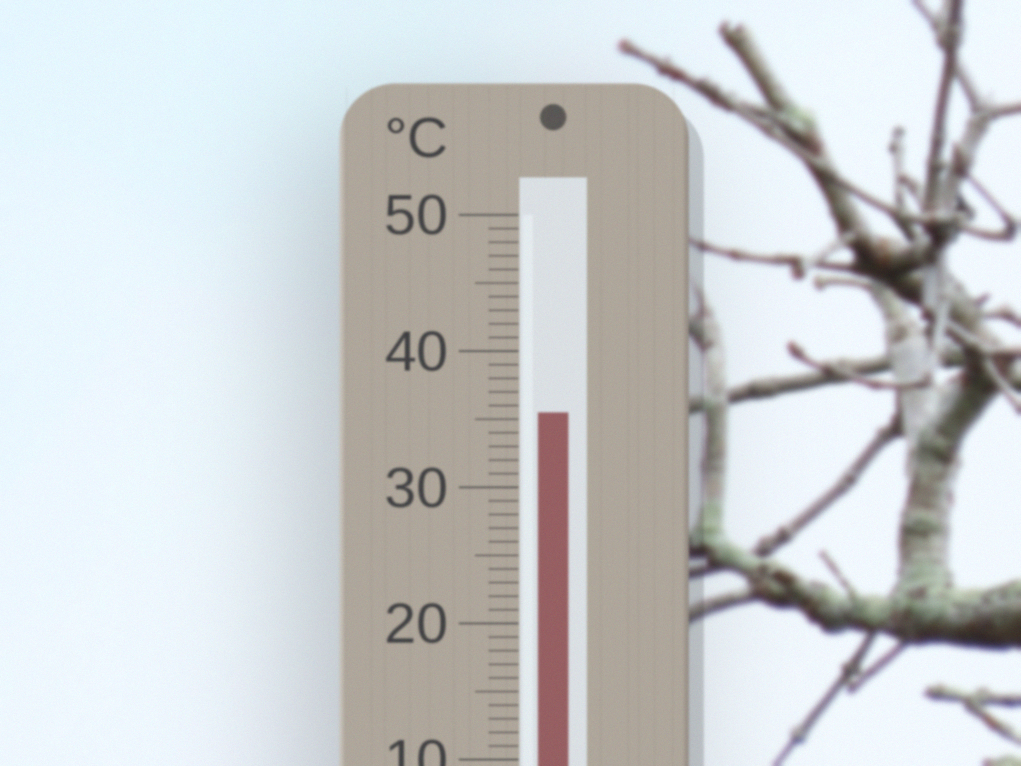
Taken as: 35.5 °C
